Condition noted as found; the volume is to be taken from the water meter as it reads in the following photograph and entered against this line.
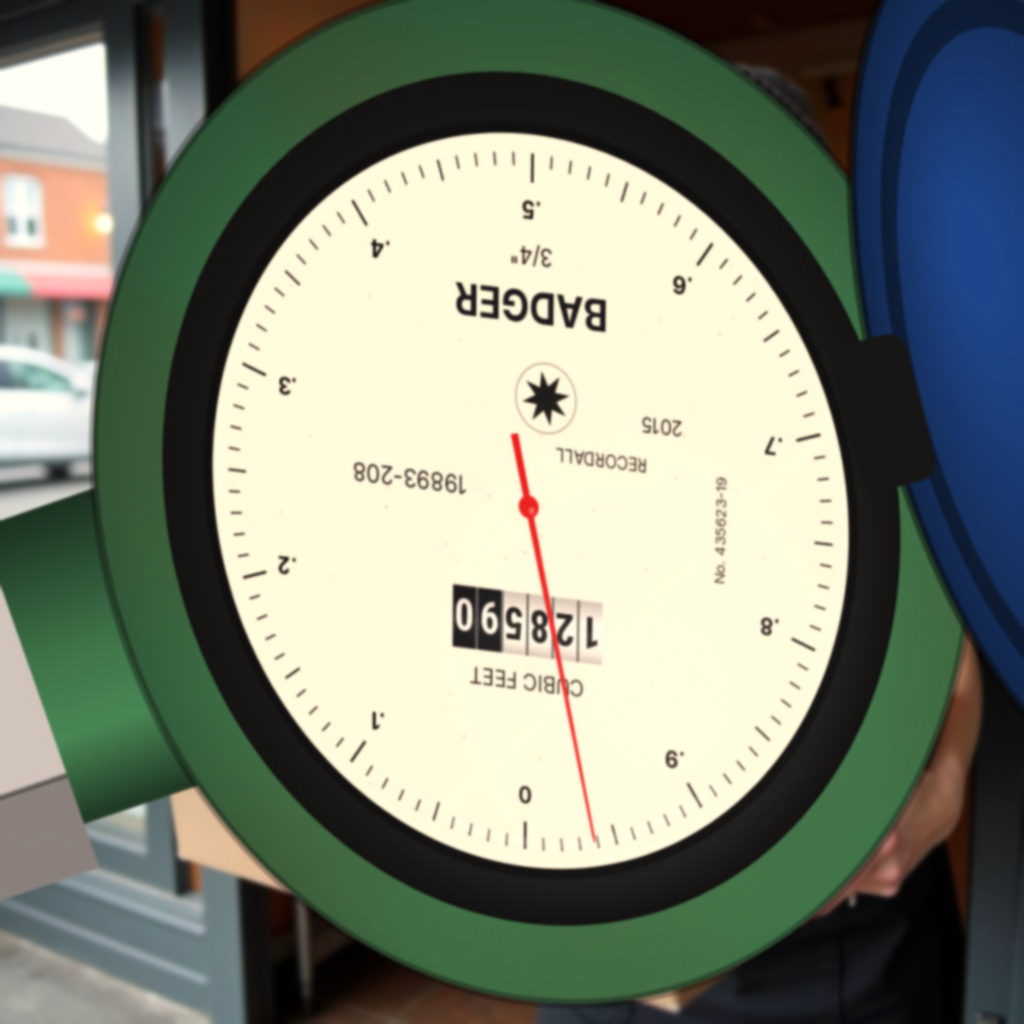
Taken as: 128589.96 ft³
